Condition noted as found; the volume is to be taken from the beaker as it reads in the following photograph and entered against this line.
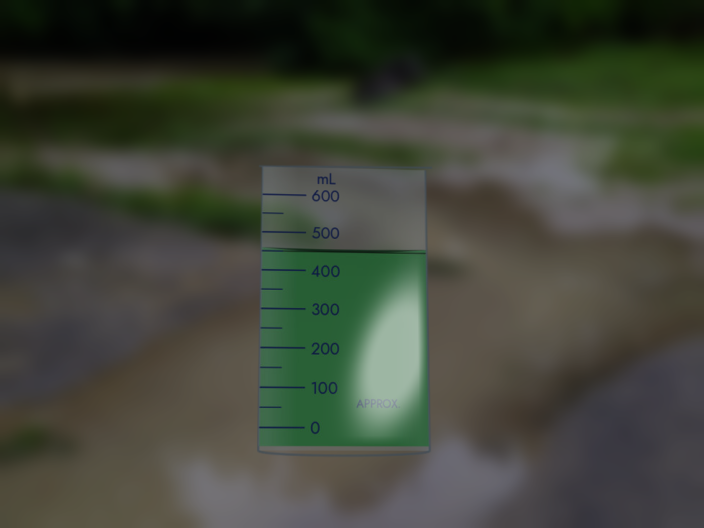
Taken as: 450 mL
